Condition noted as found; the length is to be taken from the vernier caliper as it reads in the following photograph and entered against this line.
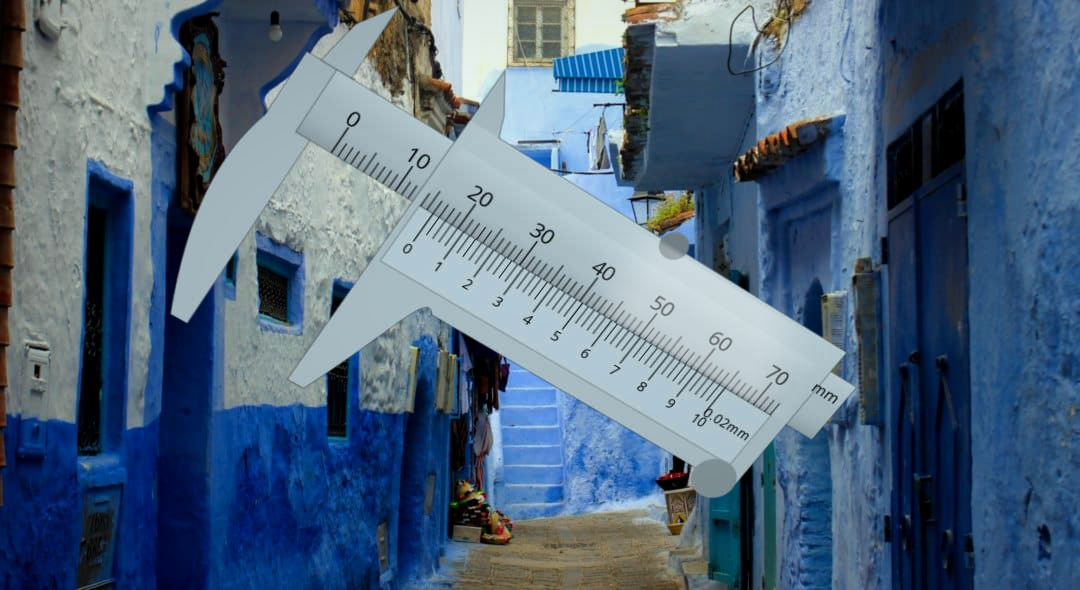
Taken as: 16.0 mm
